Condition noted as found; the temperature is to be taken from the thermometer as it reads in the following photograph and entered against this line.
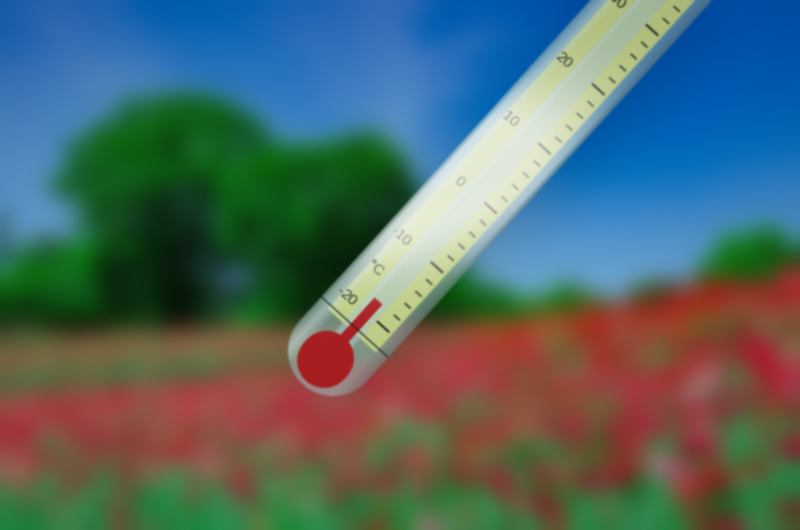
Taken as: -18 °C
